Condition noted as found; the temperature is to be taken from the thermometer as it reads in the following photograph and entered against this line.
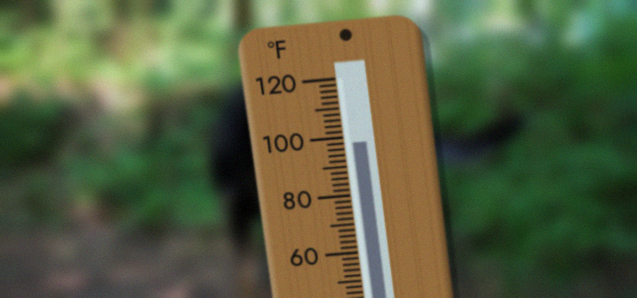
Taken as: 98 °F
